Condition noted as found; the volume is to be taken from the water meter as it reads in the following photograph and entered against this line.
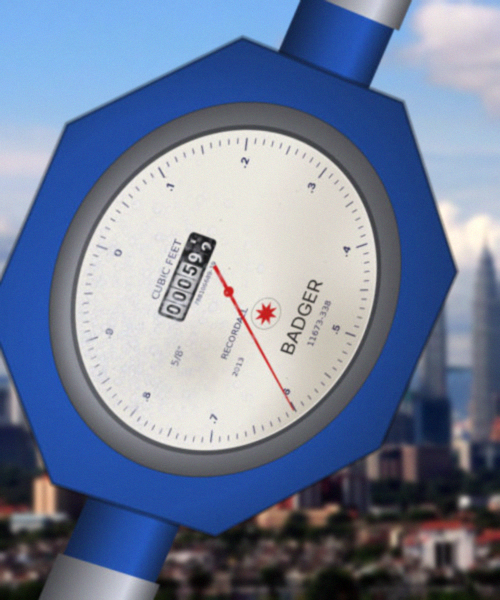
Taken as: 591.60 ft³
